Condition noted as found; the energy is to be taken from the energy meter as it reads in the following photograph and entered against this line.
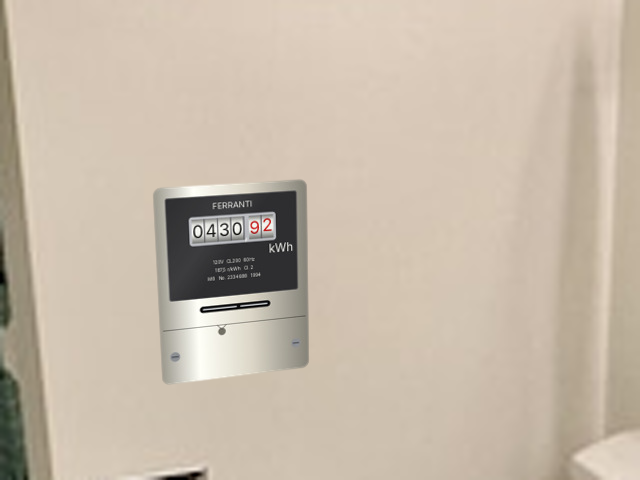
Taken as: 430.92 kWh
